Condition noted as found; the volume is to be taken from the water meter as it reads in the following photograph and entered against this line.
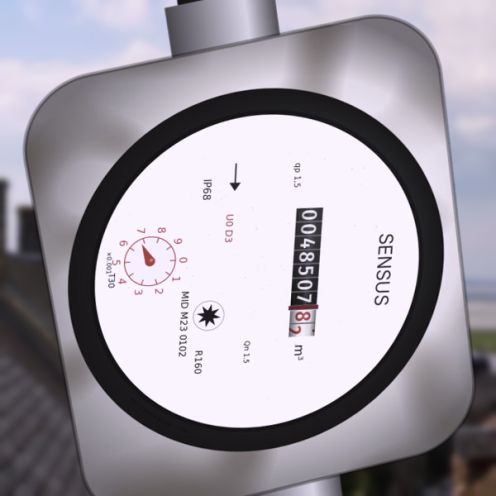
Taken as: 48507.816 m³
